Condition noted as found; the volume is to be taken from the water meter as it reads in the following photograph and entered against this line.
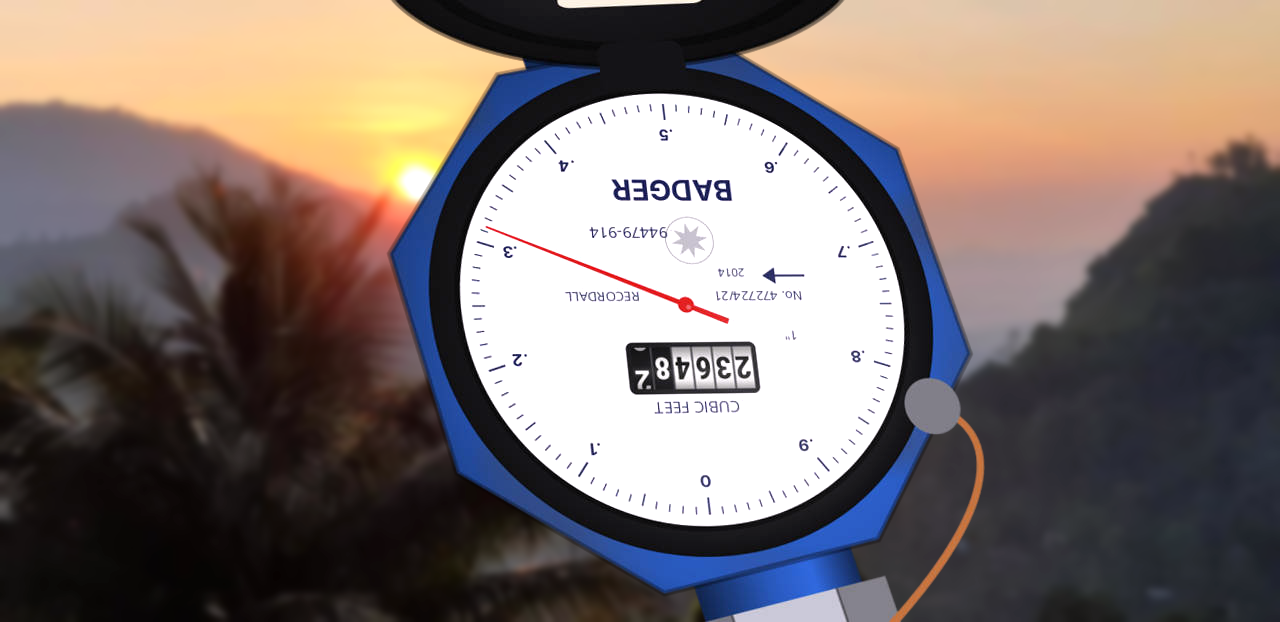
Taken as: 236482.31 ft³
